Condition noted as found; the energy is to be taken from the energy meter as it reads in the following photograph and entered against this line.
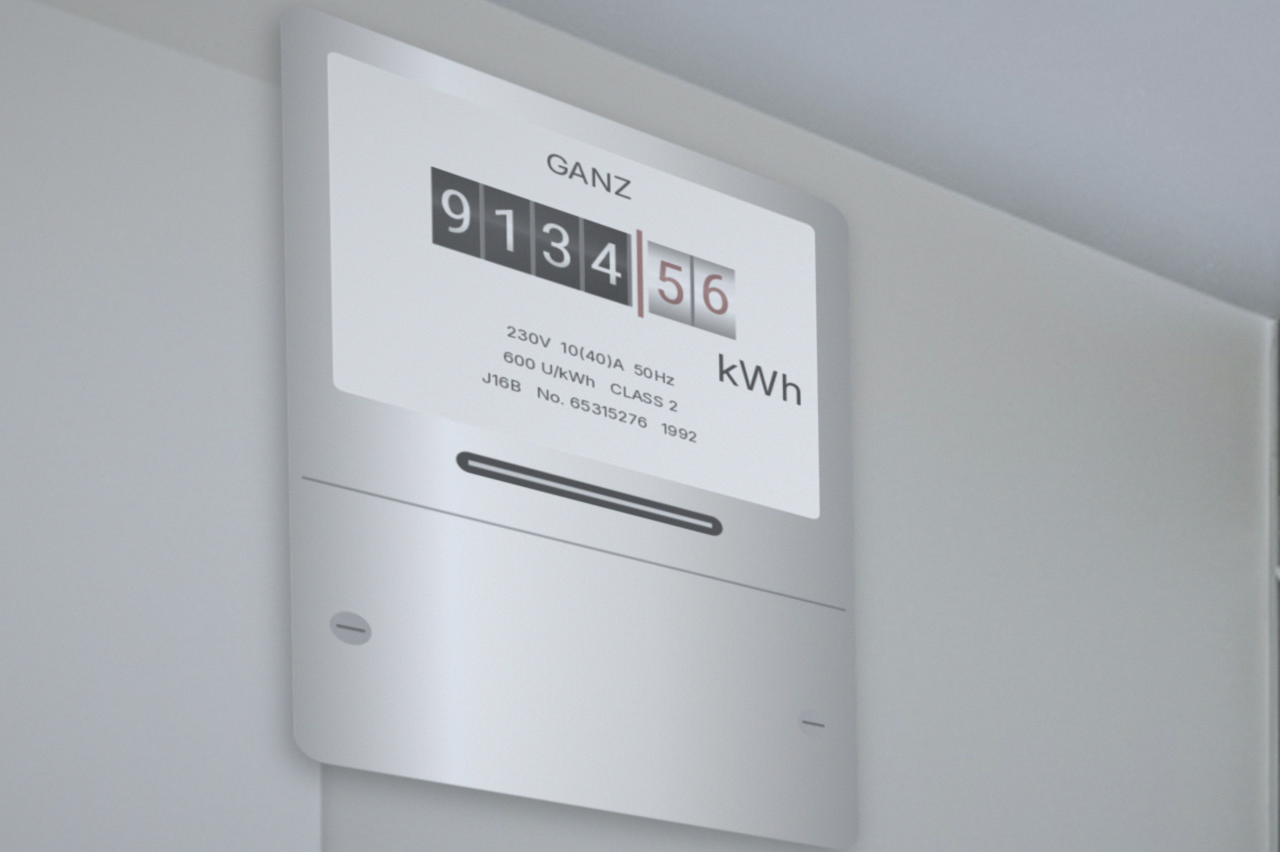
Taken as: 9134.56 kWh
